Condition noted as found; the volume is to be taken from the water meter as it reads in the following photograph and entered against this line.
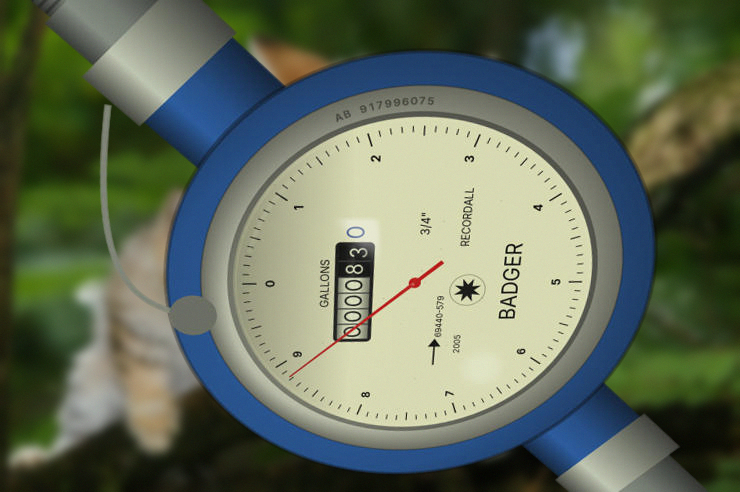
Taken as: 828.8 gal
